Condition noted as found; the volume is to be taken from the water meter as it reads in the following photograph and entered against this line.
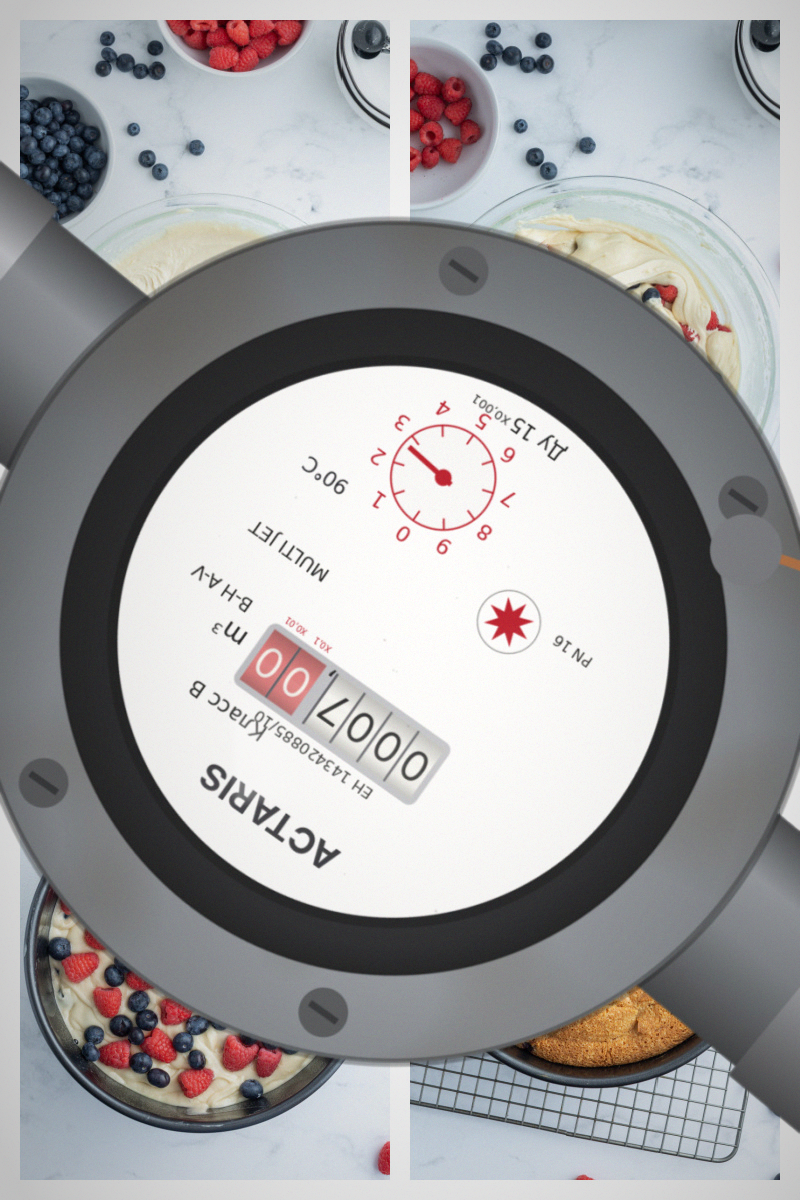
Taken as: 7.002 m³
